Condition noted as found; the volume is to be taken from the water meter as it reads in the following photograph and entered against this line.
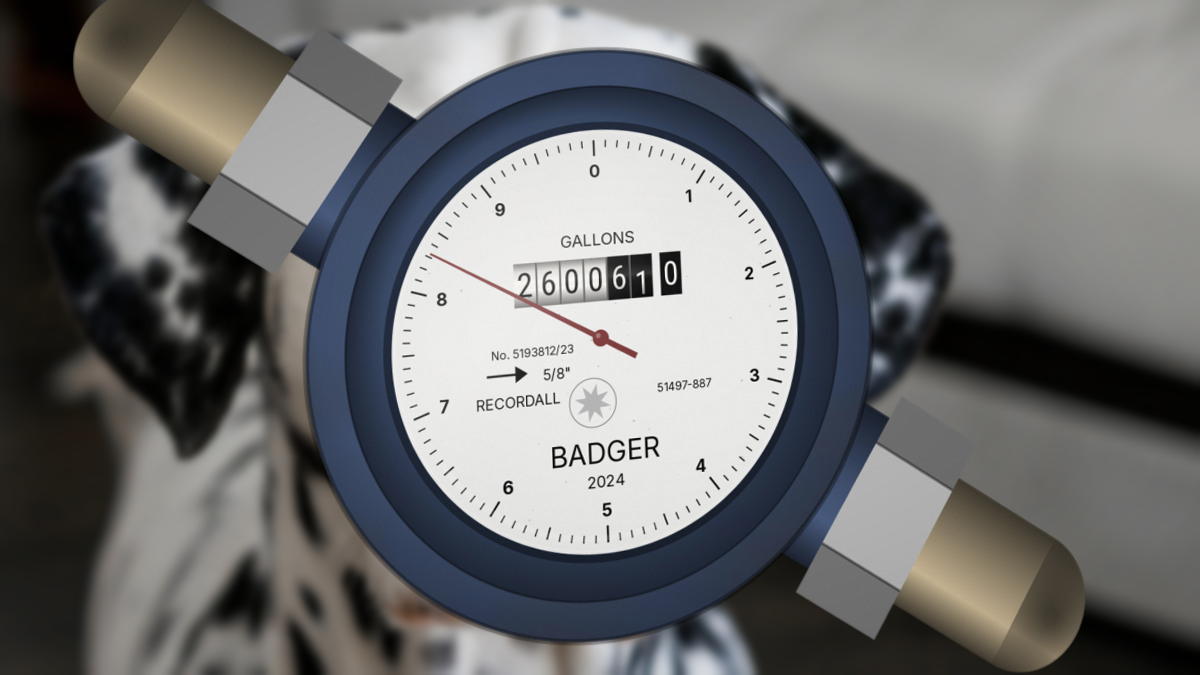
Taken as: 2600608.3 gal
